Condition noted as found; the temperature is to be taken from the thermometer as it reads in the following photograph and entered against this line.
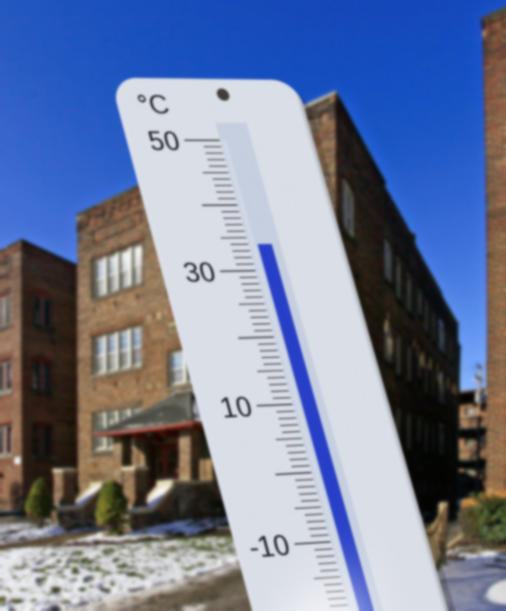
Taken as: 34 °C
